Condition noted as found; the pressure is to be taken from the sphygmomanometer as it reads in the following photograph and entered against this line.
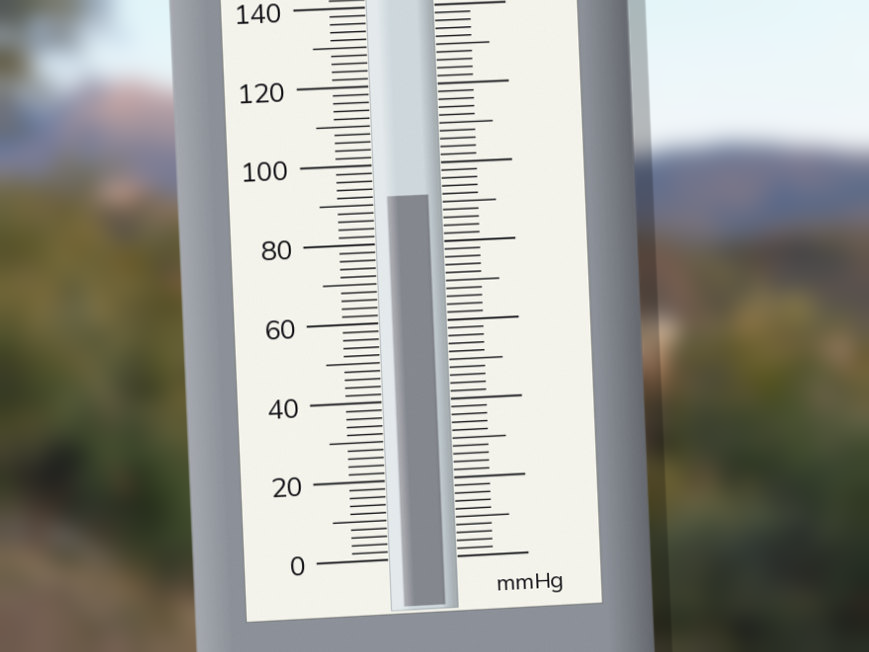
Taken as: 92 mmHg
